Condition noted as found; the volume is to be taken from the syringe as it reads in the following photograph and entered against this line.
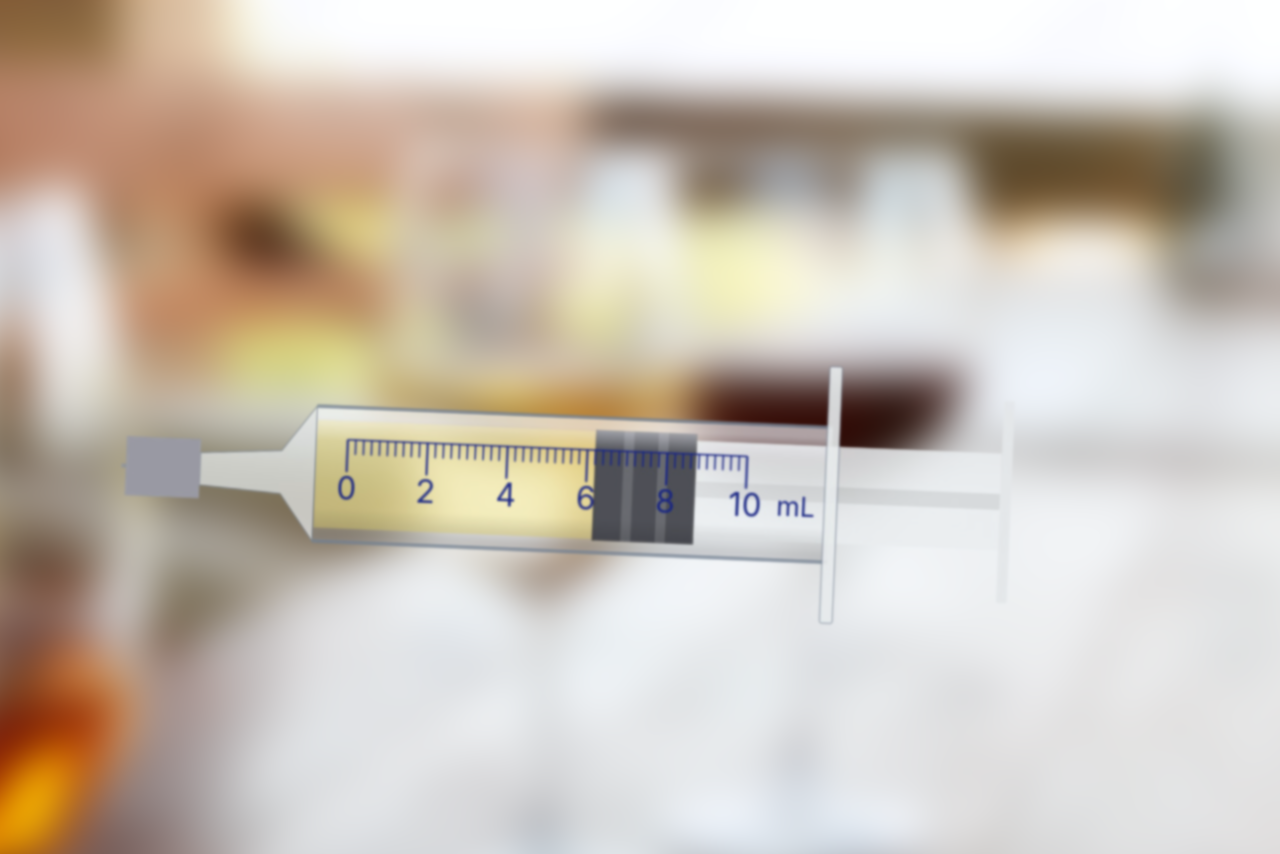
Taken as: 6.2 mL
